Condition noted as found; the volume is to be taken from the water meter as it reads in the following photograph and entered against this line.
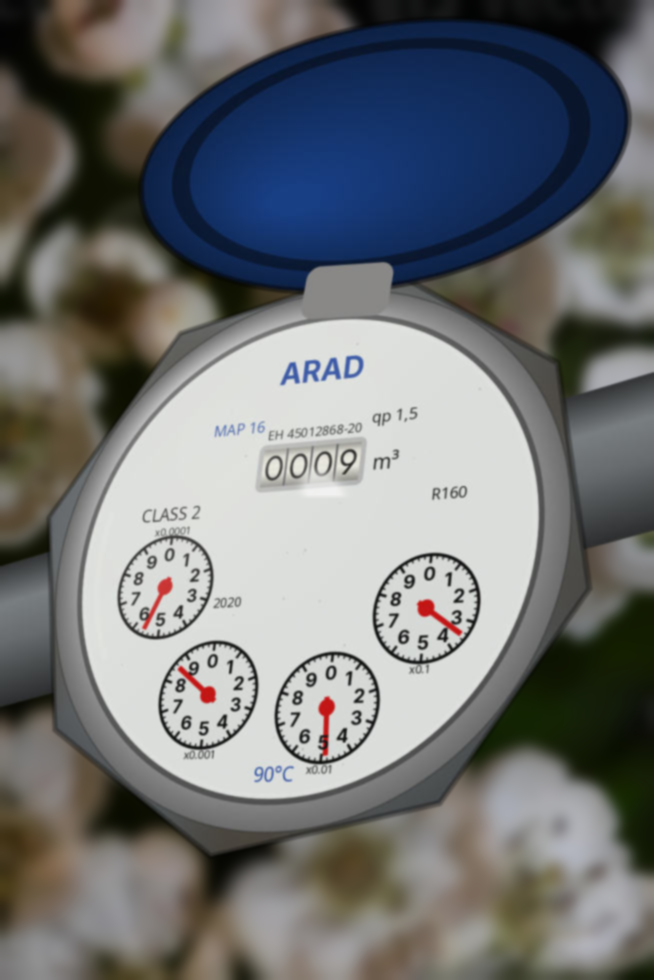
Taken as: 9.3485 m³
